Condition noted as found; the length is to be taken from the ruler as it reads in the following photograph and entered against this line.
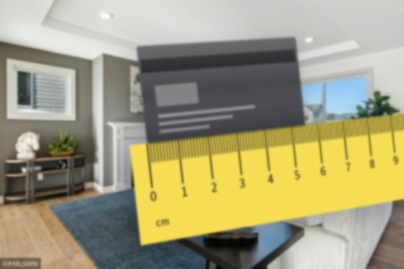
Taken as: 5.5 cm
